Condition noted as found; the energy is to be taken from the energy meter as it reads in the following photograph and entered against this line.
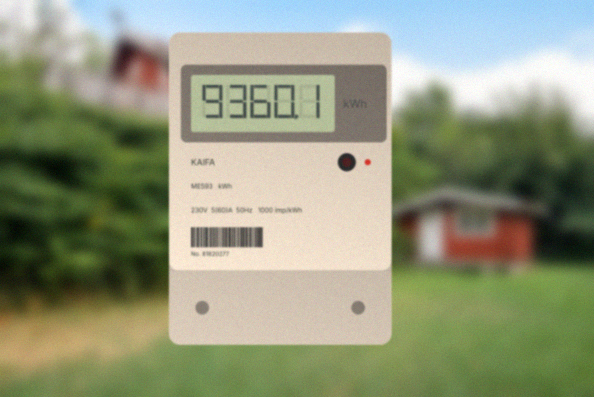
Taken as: 9360.1 kWh
